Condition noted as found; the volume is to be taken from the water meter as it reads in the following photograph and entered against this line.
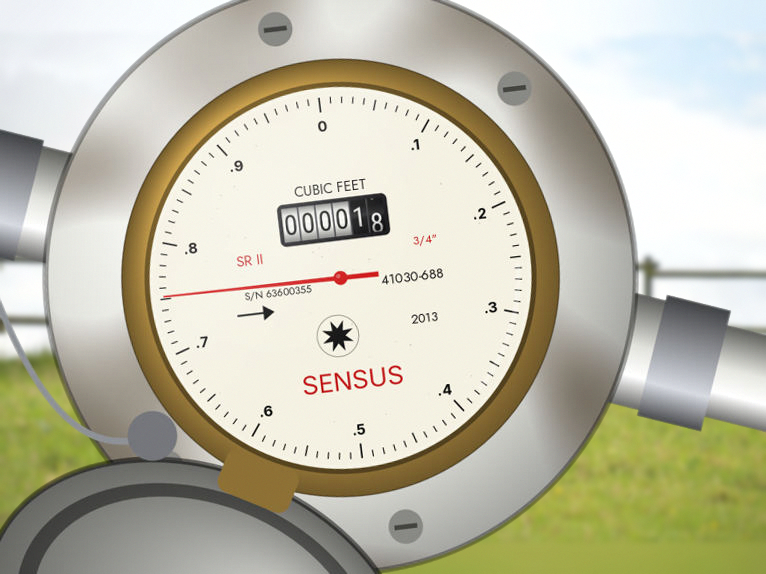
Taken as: 17.75 ft³
